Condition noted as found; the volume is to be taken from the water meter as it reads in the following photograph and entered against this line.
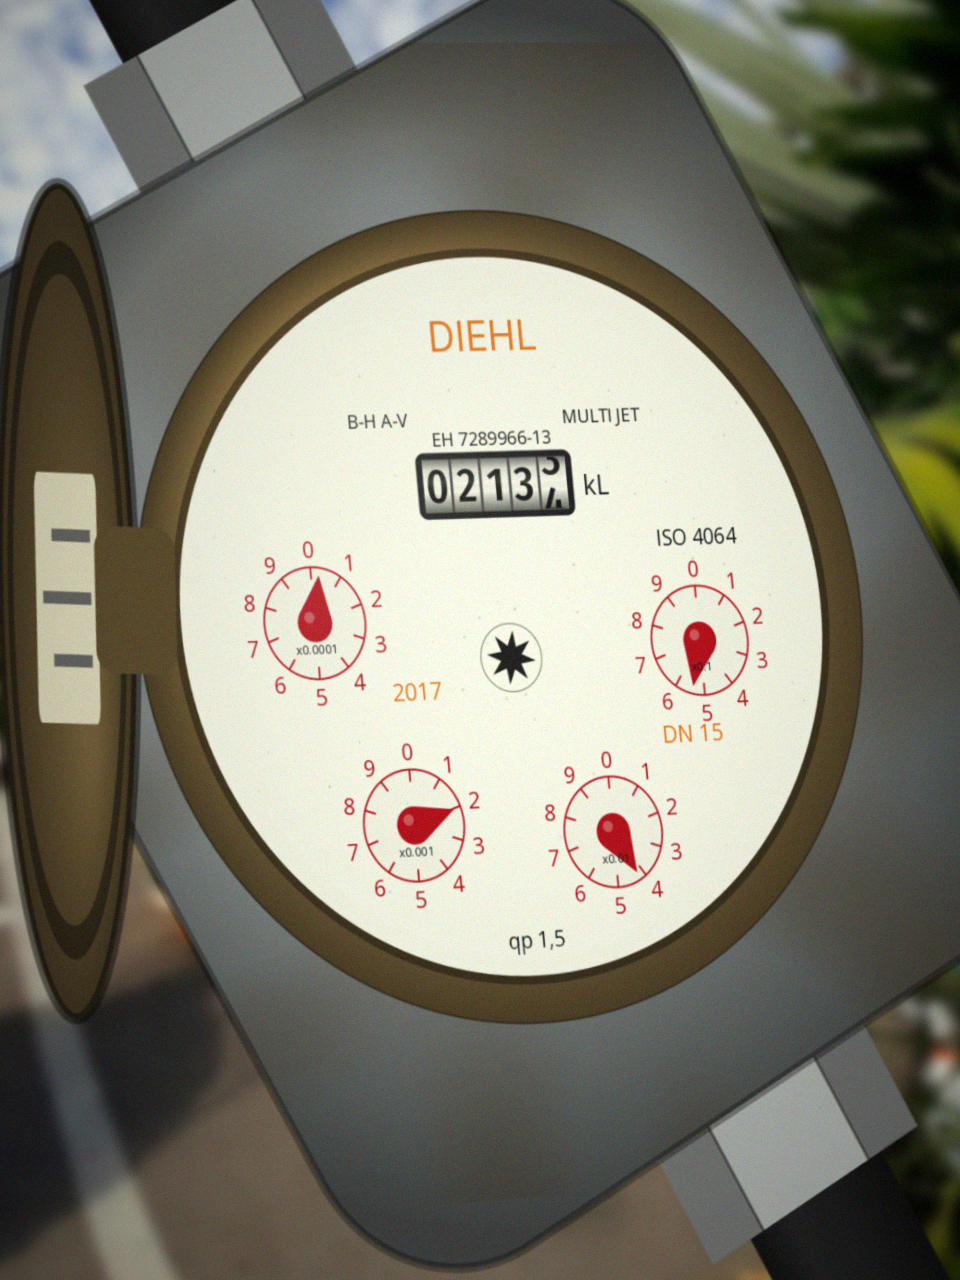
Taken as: 2133.5420 kL
